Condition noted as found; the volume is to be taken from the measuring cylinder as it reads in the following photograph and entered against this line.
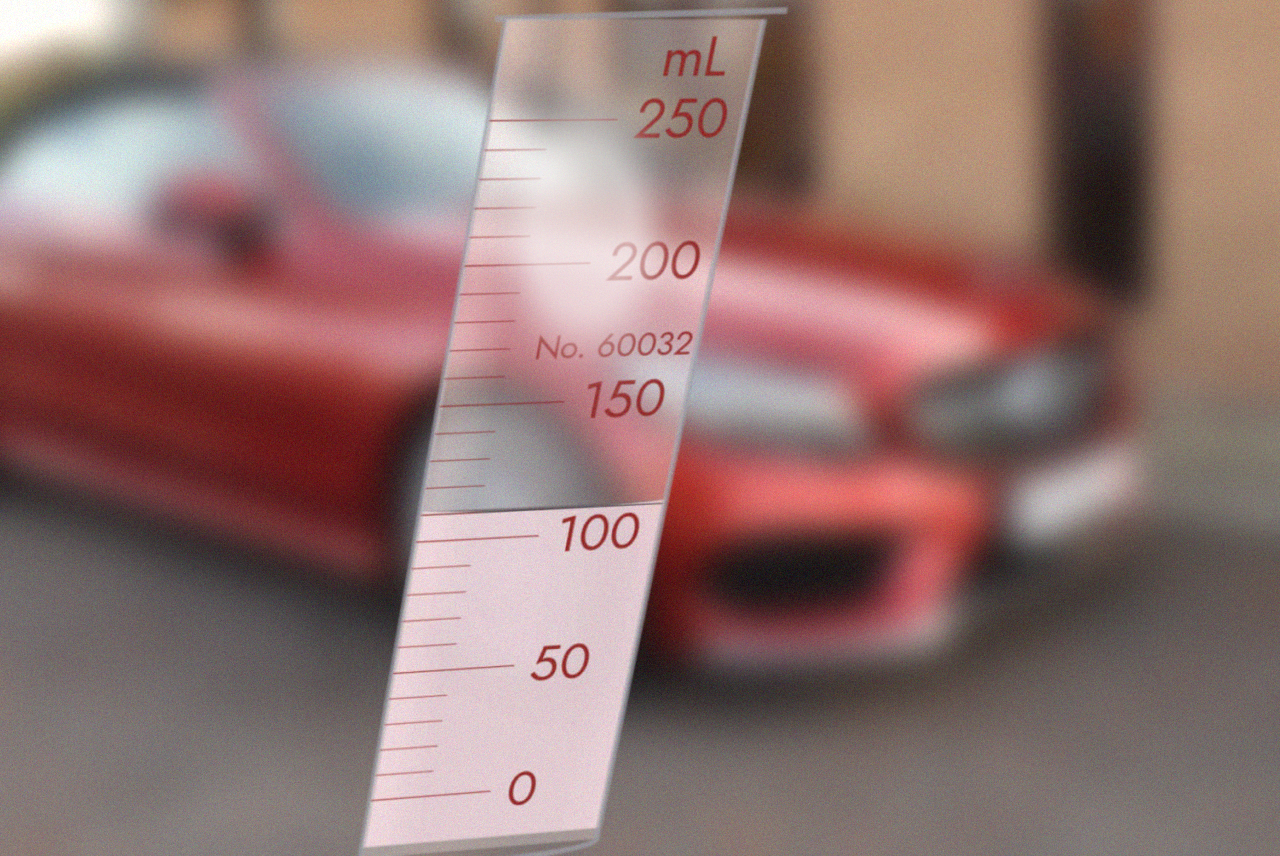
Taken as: 110 mL
